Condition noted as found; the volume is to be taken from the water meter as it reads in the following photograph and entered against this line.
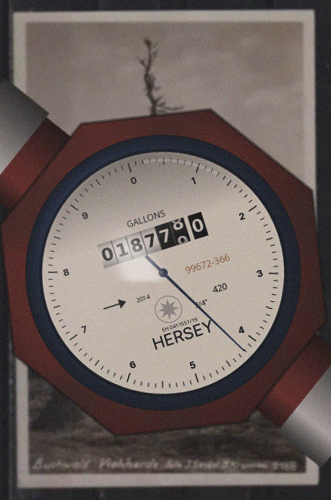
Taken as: 187784.2 gal
